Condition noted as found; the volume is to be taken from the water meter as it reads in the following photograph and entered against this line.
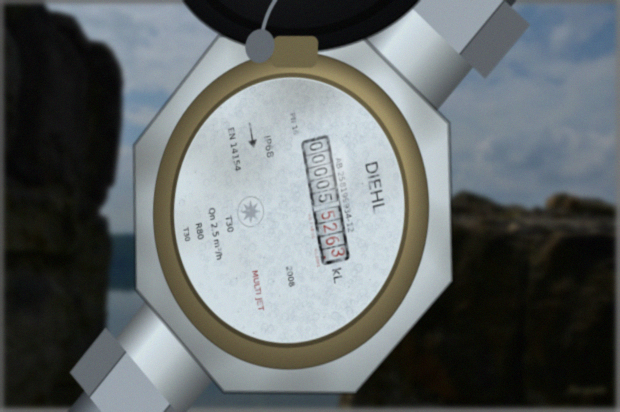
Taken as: 5.5263 kL
